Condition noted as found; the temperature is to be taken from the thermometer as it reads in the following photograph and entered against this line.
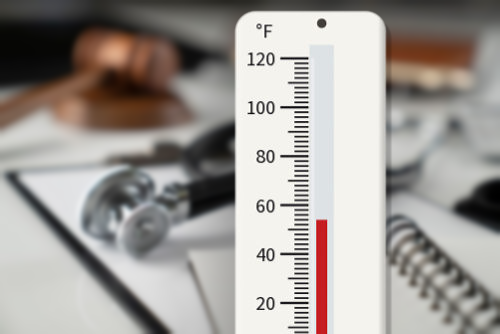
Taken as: 54 °F
